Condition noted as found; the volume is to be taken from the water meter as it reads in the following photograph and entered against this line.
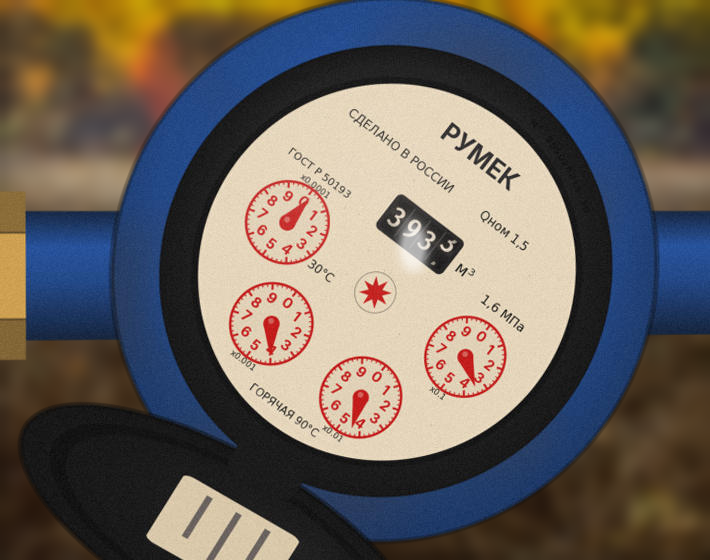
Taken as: 3933.3440 m³
